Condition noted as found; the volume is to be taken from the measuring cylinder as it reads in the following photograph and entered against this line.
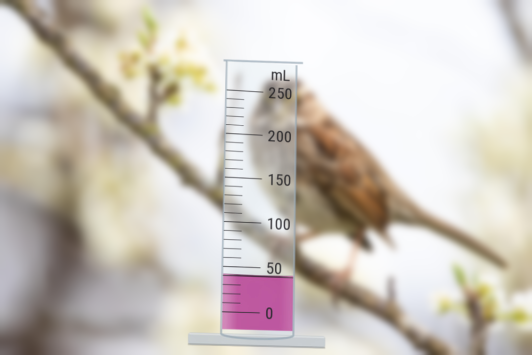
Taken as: 40 mL
